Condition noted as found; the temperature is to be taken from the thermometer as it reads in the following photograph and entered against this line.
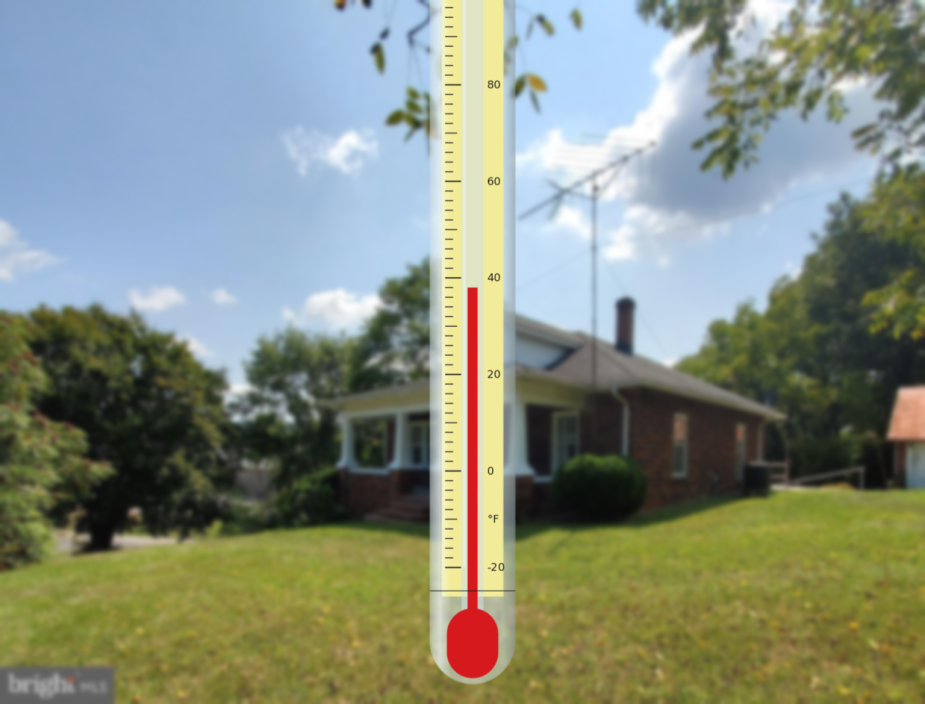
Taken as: 38 °F
